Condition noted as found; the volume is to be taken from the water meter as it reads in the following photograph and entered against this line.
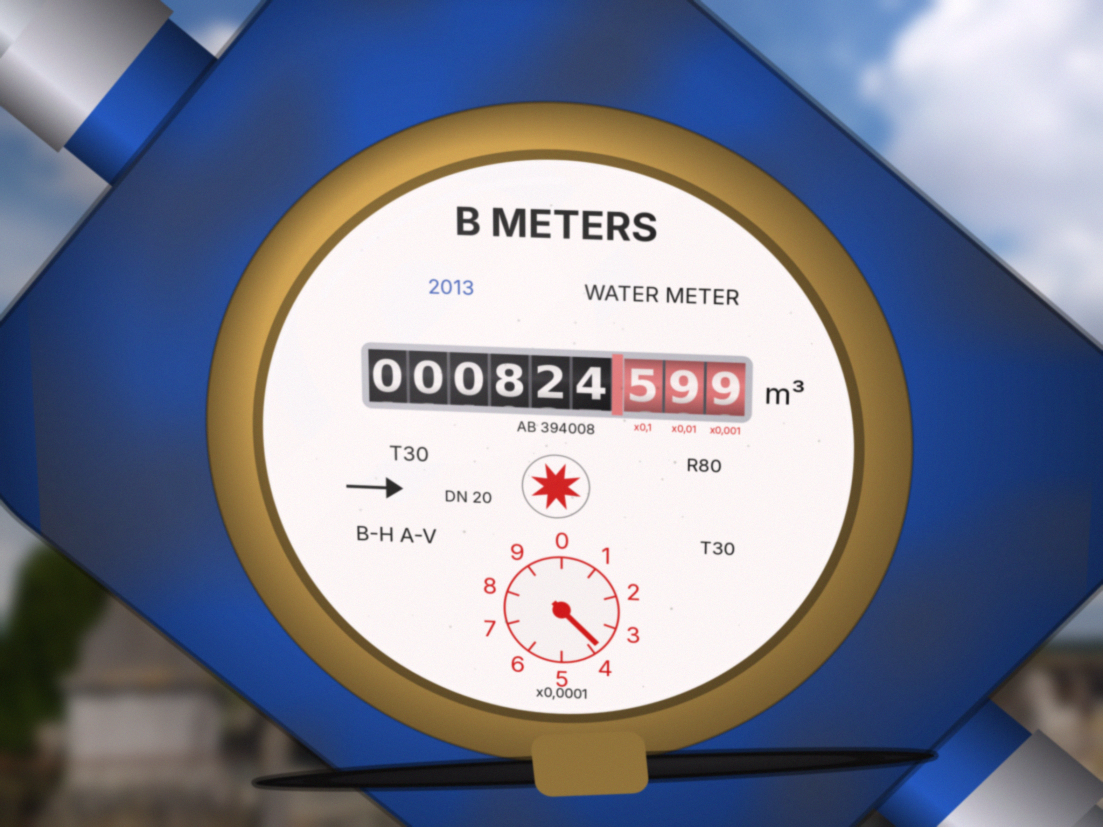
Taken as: 824.5993 m³
